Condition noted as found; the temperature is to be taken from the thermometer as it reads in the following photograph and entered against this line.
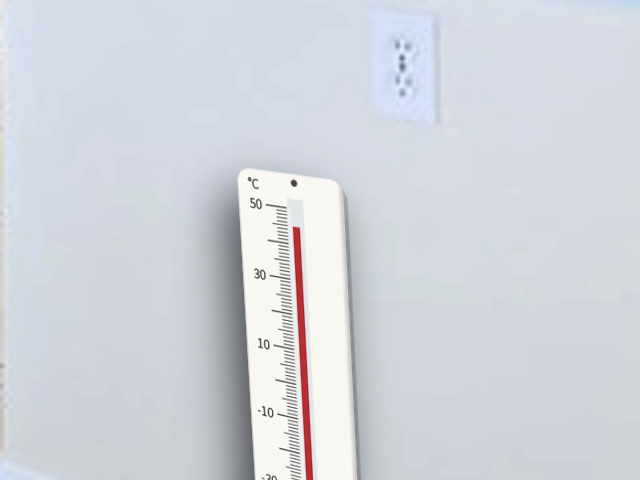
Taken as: 45 °C
